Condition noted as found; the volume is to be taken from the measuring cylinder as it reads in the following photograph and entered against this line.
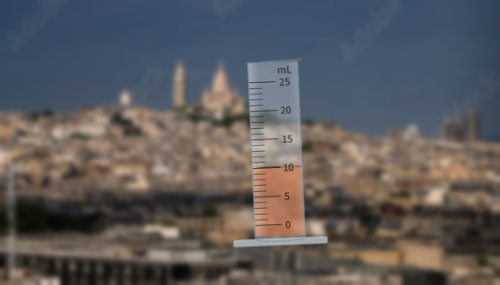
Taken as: 10 mL
